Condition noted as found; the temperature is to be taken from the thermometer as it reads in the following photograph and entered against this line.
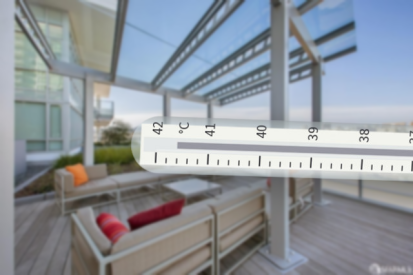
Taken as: 41.6 °C
